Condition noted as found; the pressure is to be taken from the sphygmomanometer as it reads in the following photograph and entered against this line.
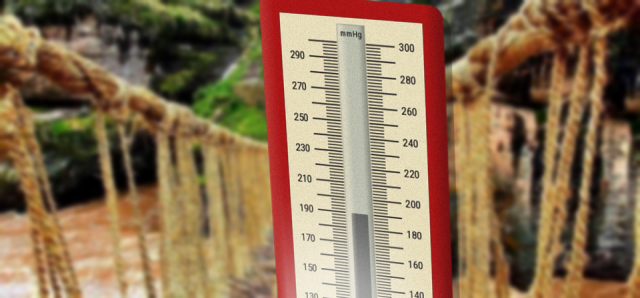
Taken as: 190 mmHg
